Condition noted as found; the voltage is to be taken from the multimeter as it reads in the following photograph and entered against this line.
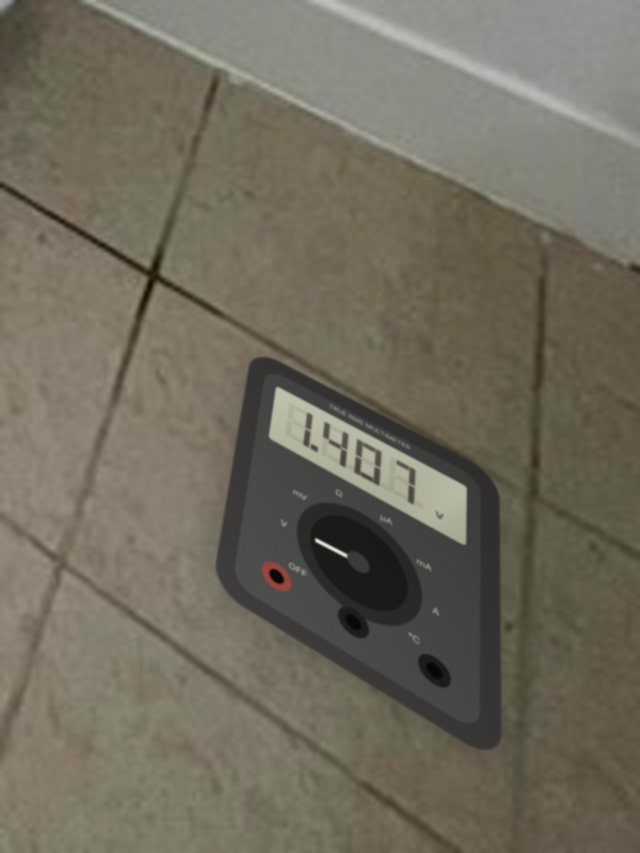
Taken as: 1.407 V
